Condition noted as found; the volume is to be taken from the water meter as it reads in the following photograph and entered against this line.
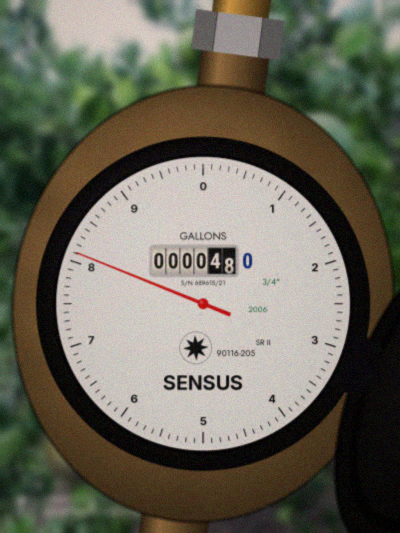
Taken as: 478.1 gal
